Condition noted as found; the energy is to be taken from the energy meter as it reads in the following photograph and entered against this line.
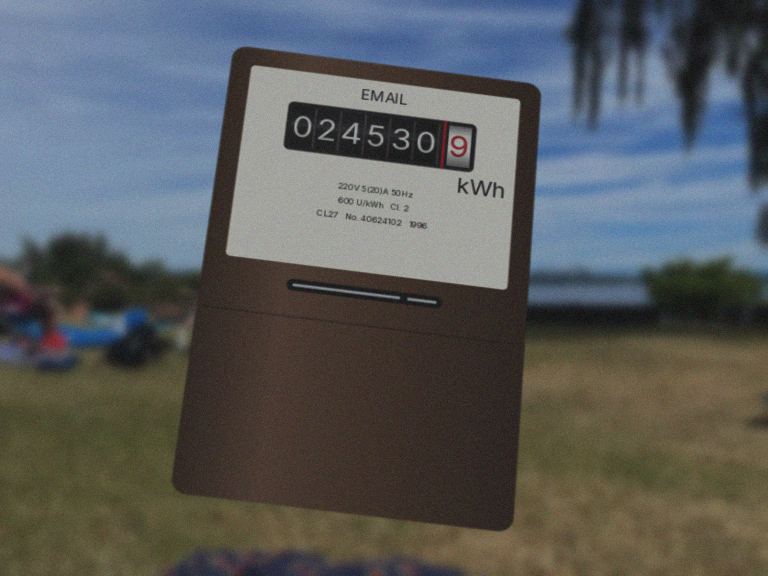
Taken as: 24530.9 kWh
